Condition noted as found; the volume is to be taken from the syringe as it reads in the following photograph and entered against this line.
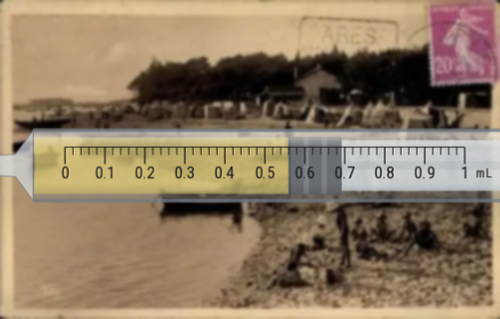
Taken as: 0.56 mL
